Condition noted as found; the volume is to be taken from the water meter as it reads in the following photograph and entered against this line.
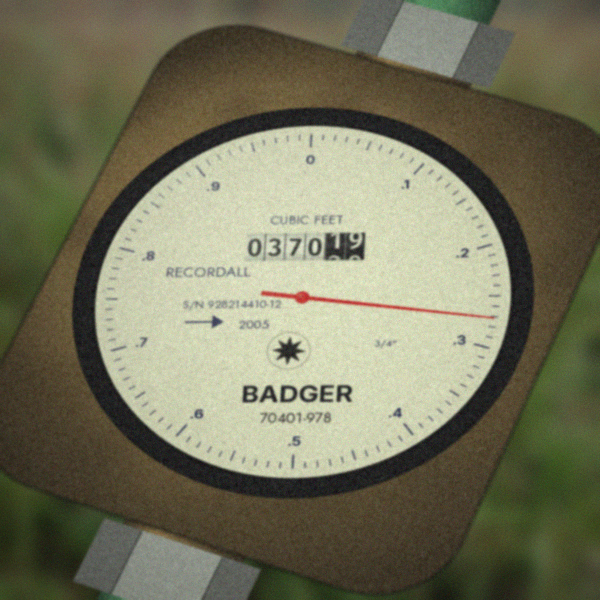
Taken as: 37019.27 ft³
